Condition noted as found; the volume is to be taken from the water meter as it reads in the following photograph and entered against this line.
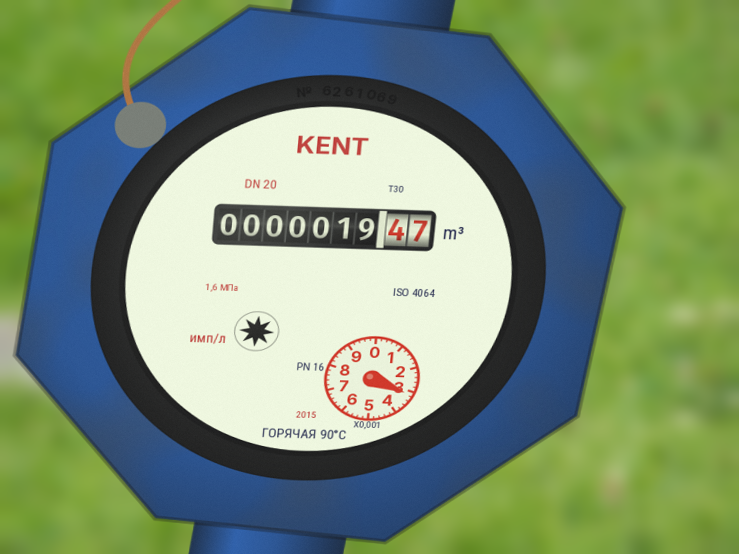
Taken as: 19.473 m³
